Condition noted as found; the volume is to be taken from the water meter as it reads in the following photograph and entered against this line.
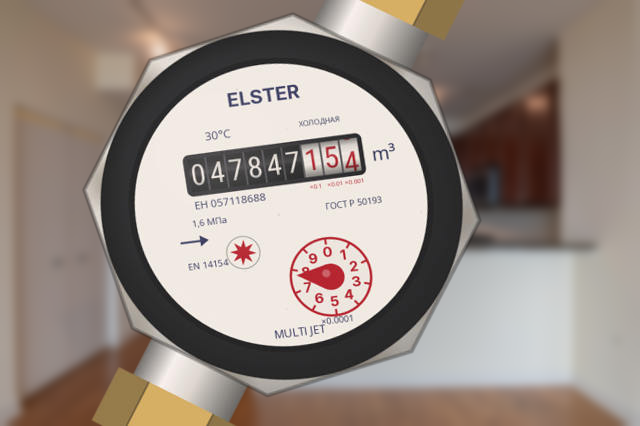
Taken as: 47847.1537 m³
